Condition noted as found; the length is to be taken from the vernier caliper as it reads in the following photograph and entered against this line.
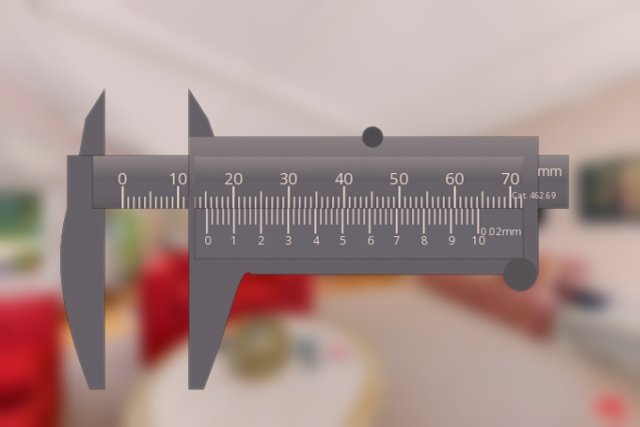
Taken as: 15.2 mm
